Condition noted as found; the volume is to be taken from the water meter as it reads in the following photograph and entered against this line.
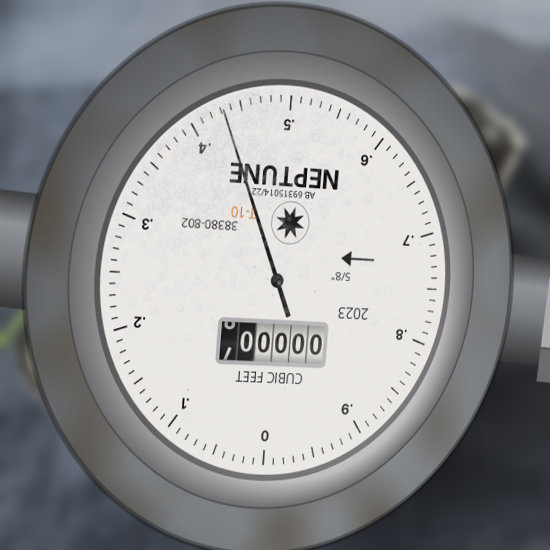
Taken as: 7.43 ft³
